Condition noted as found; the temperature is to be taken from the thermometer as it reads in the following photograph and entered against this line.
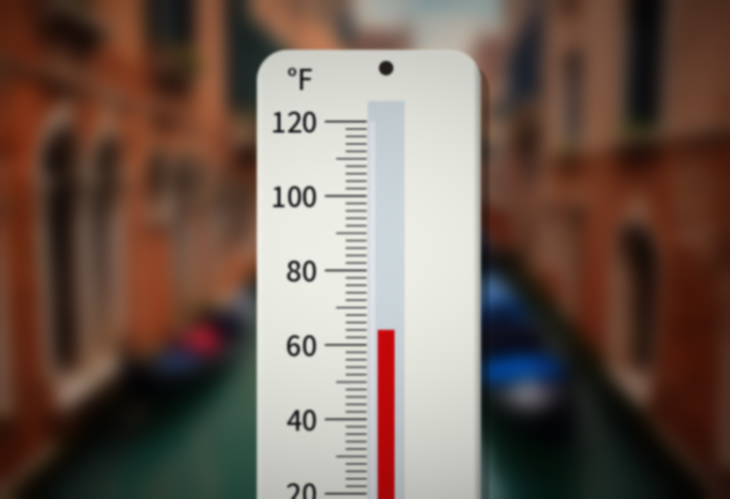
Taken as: 64 °F
